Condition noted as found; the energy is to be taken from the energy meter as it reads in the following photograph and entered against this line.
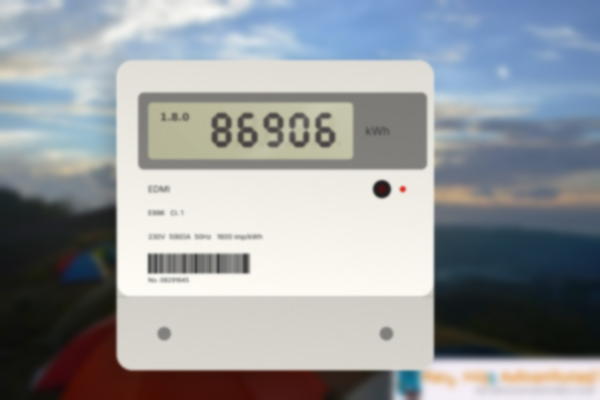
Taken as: 86906 kWh
